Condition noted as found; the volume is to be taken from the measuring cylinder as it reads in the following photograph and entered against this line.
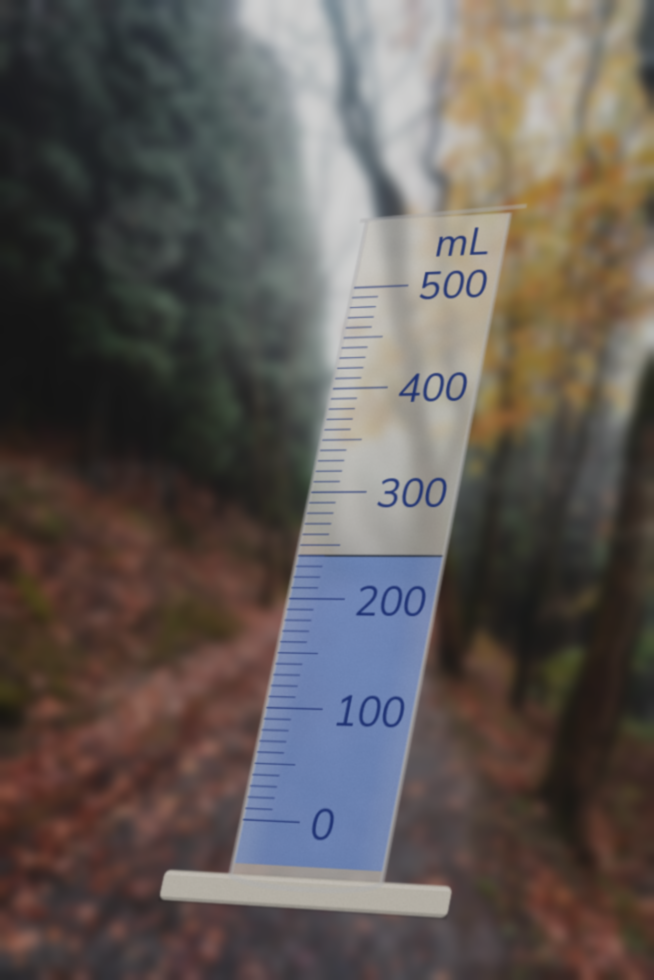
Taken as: 240 mL
